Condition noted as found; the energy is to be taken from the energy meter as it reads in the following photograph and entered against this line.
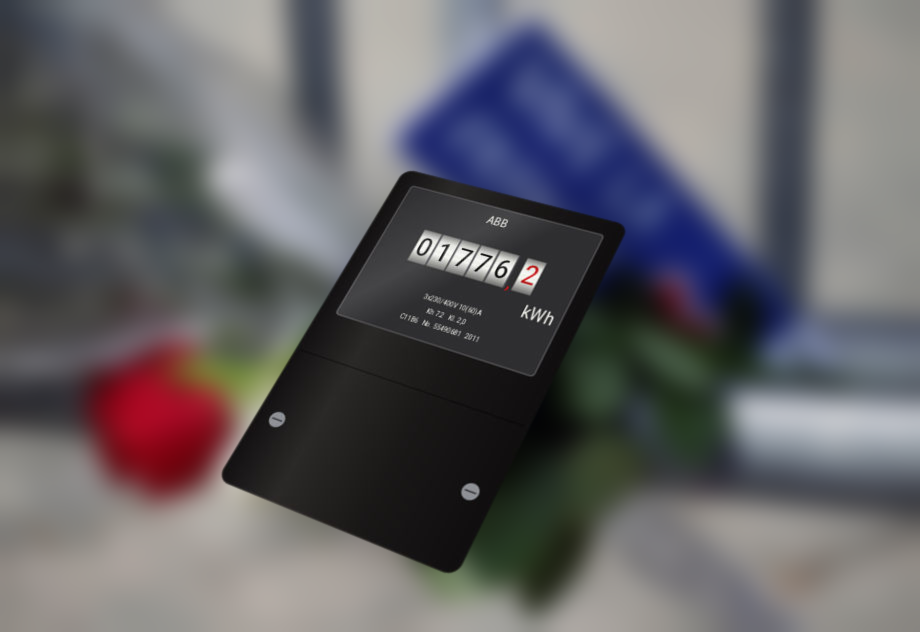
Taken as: 1776.2 kWh
